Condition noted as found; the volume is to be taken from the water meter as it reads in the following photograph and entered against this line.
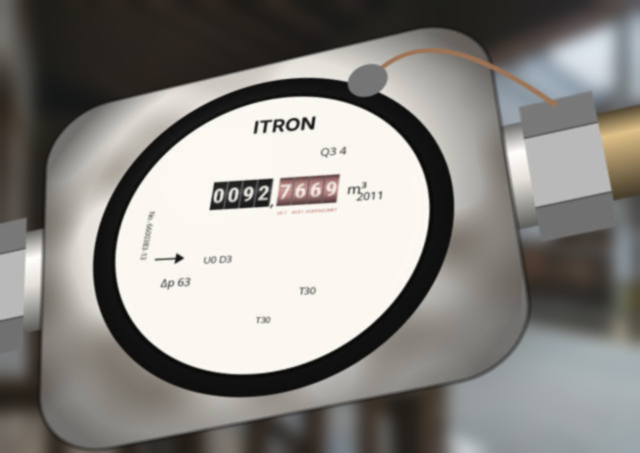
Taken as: 92.7669 m³
